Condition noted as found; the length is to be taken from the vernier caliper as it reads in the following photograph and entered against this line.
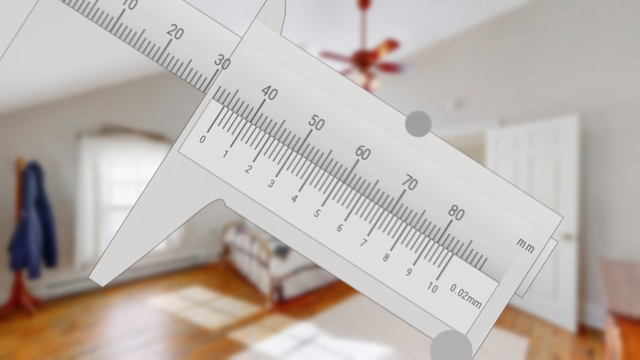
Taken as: 34.5 mm
